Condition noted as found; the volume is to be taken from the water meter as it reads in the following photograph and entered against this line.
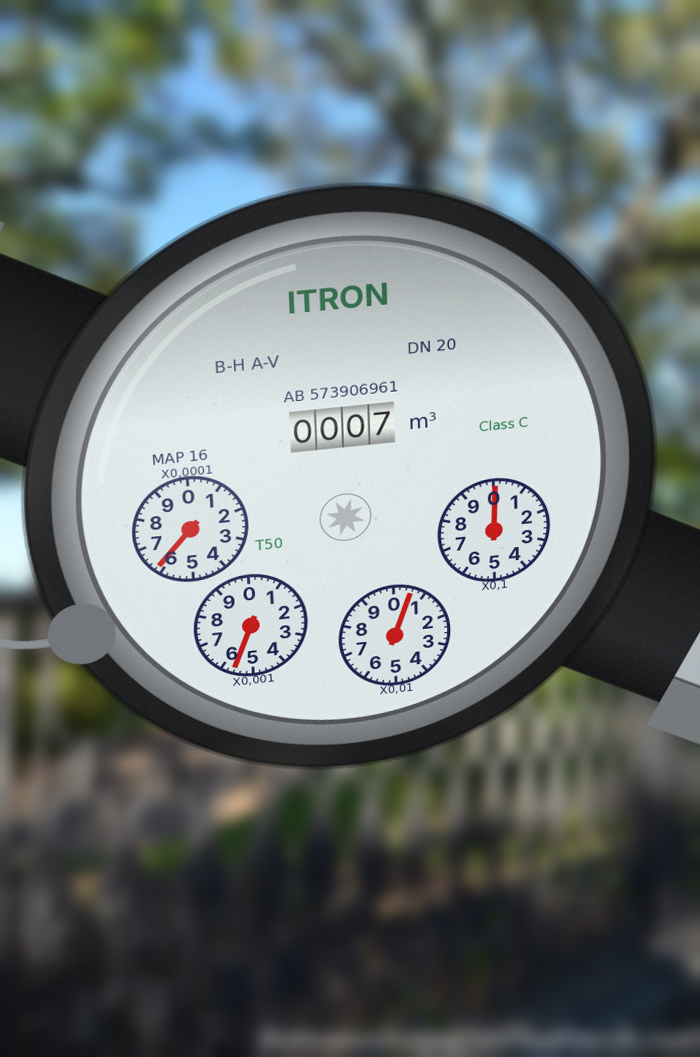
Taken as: 7.0056 m³
